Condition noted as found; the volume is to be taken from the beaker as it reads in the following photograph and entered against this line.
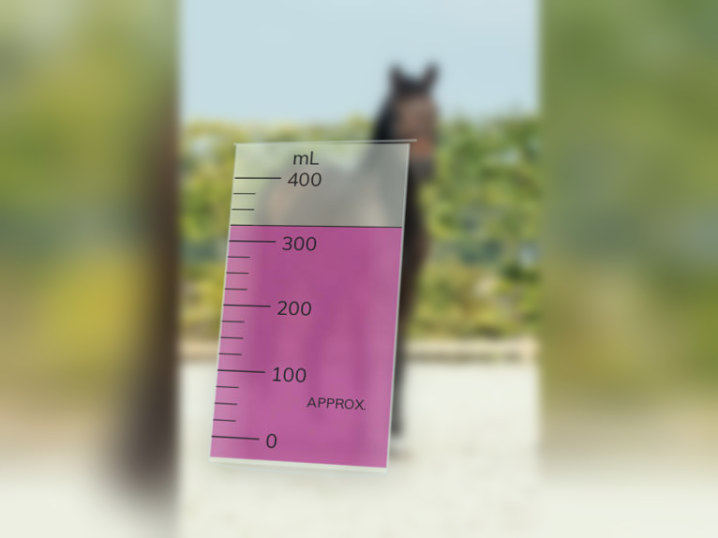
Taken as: 325 mL
